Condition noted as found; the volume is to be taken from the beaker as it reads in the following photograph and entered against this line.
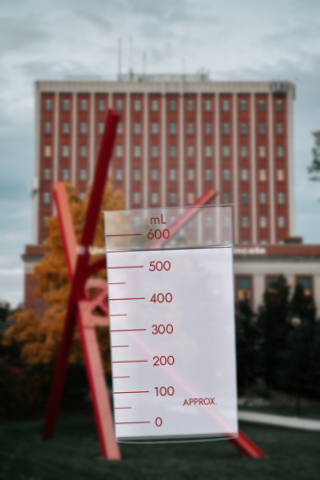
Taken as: 550 mL
